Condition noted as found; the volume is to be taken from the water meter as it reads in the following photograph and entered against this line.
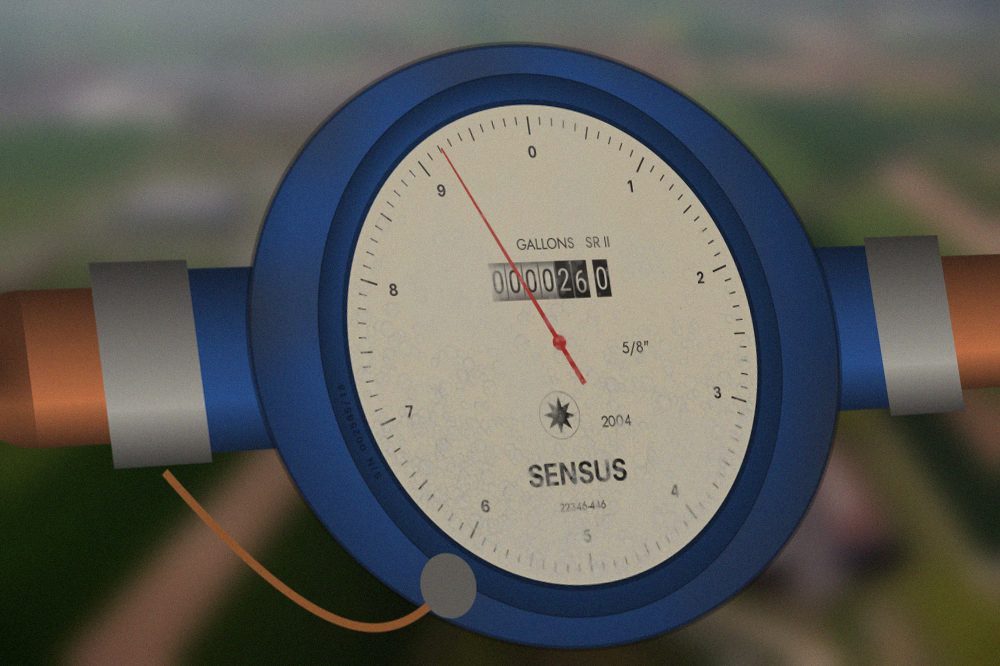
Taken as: 259.2 gal
